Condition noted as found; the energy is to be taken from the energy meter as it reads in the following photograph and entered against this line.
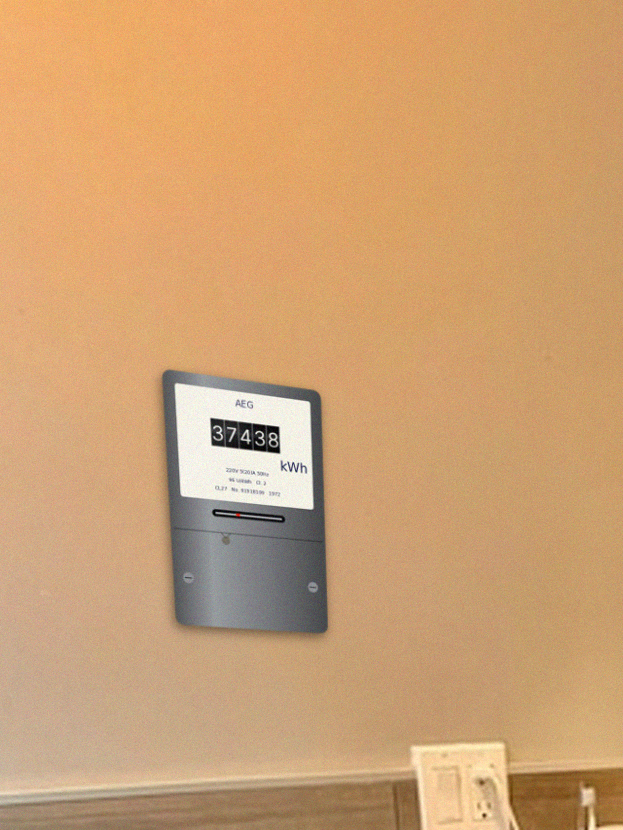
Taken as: 37438 kWh
